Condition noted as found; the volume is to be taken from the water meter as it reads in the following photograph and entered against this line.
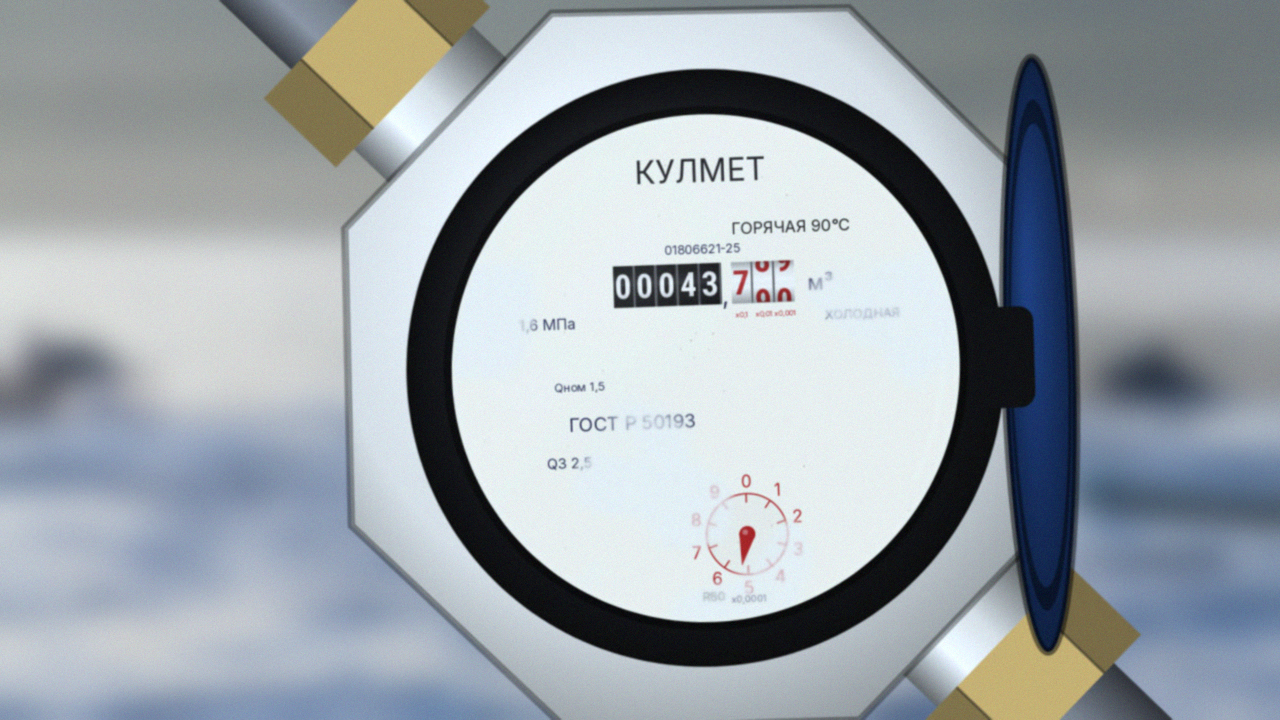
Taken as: 43.7895 m³
